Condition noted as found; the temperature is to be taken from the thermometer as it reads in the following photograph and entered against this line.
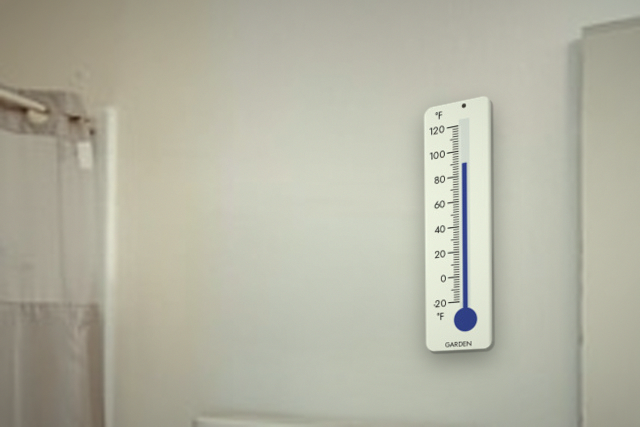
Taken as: 90 °F
